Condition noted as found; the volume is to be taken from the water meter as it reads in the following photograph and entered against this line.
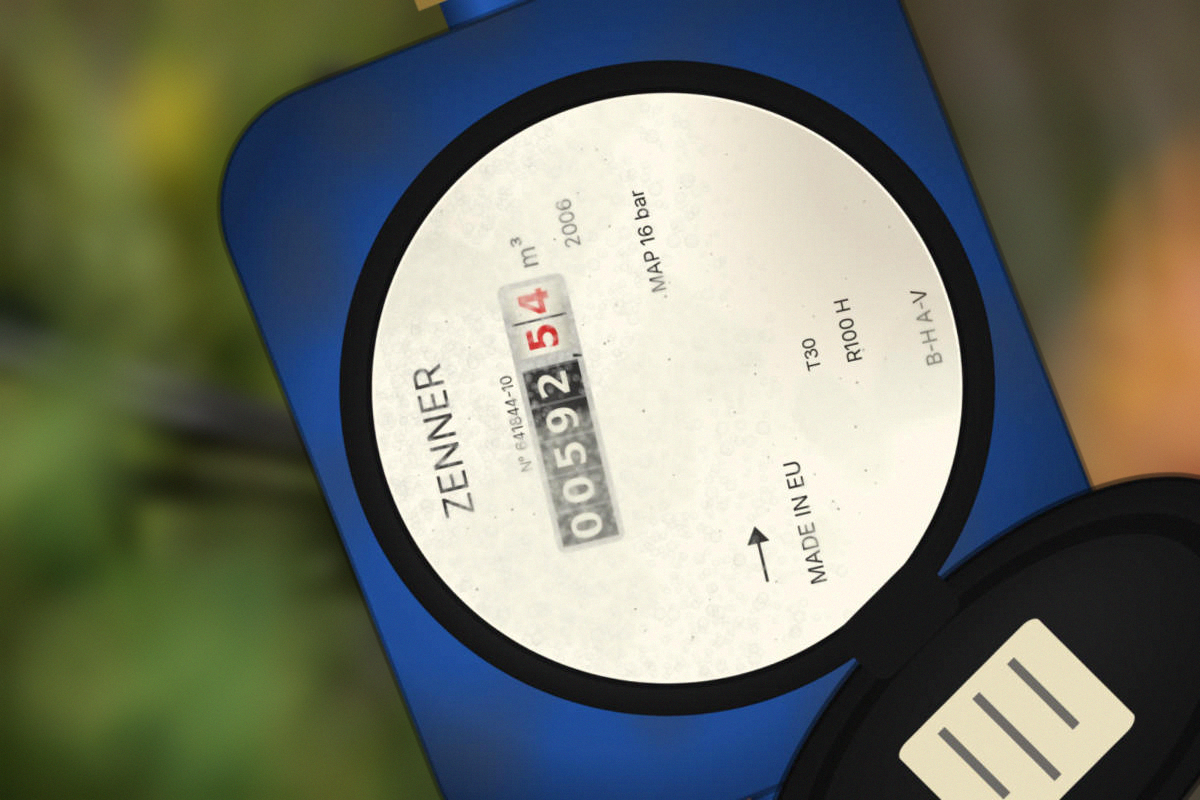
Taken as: 592.54 m³
